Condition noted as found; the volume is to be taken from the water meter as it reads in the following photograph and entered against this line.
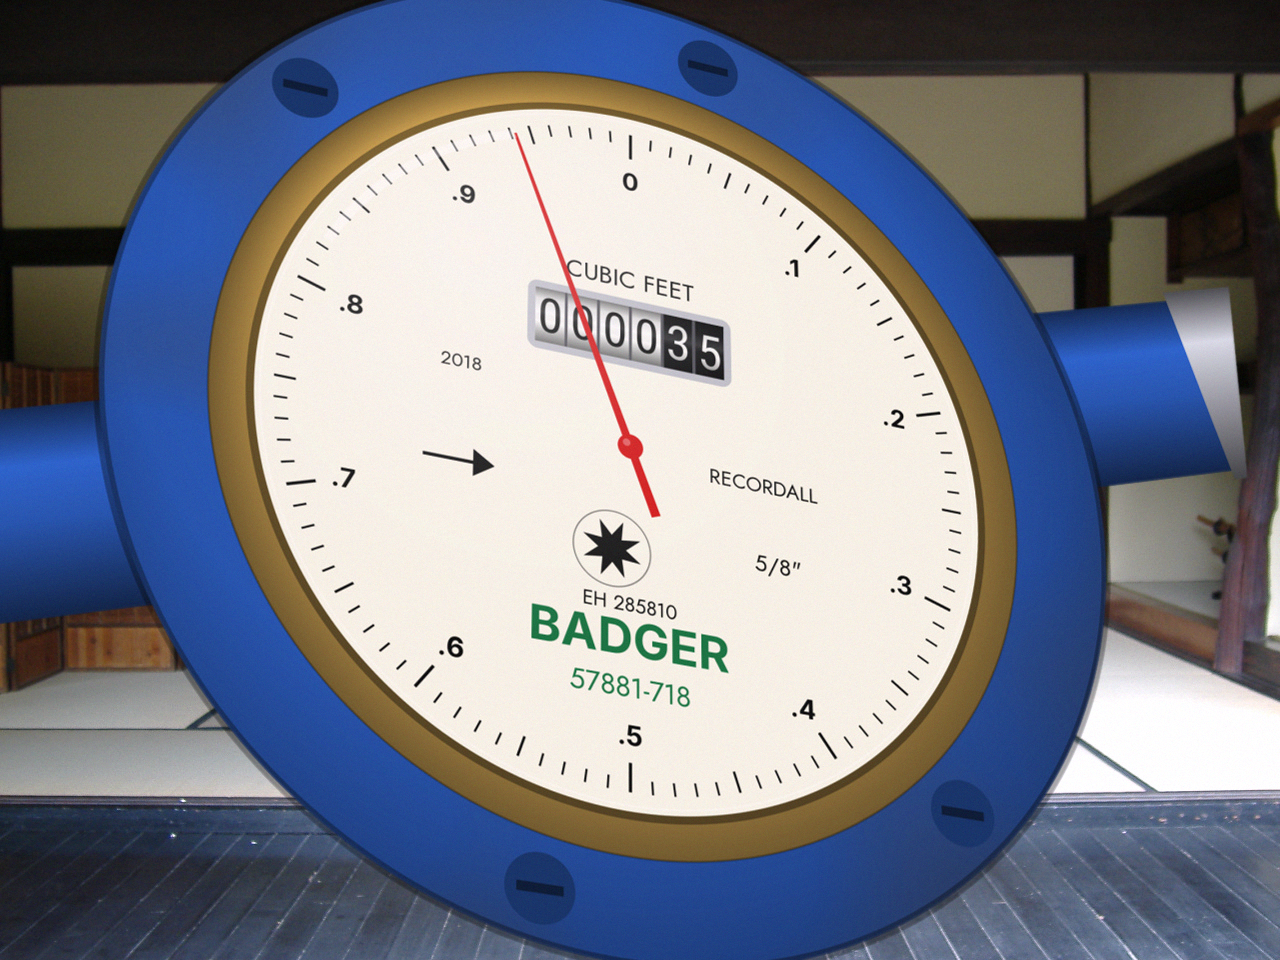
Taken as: 34.94 ft³
